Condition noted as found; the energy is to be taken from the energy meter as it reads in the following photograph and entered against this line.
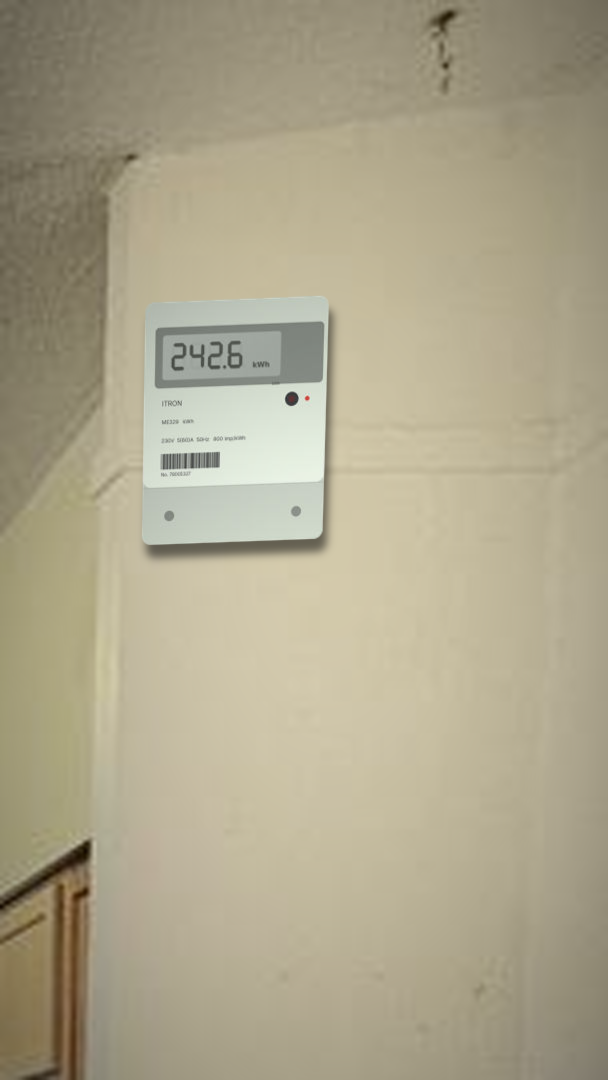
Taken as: 242.6 kWh
